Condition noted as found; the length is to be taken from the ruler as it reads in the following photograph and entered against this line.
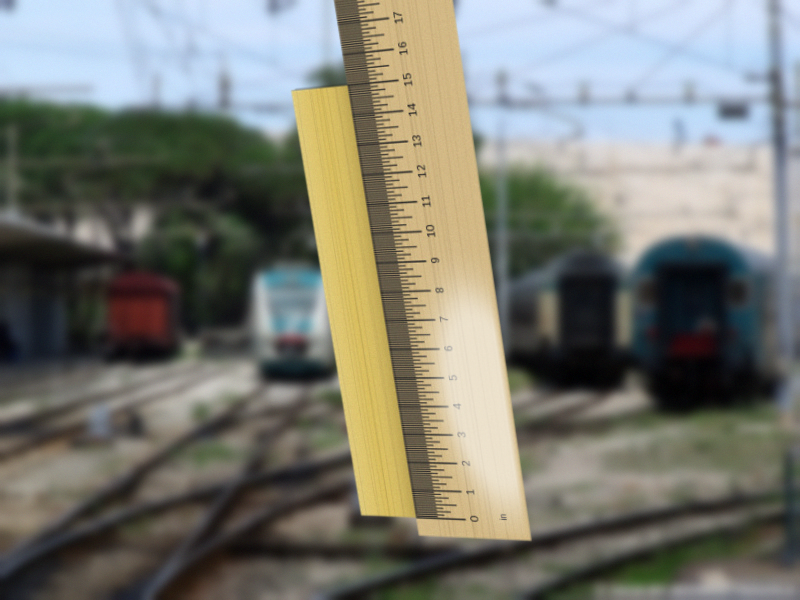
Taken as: 15 in
